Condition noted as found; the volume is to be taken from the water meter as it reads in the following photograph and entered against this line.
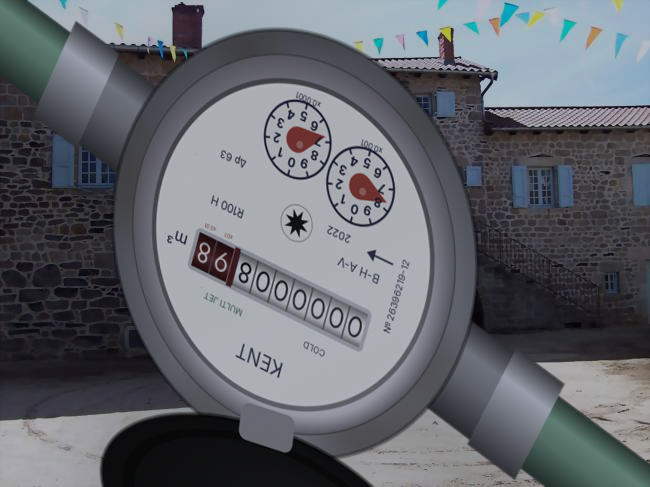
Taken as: 8.9876 m³
